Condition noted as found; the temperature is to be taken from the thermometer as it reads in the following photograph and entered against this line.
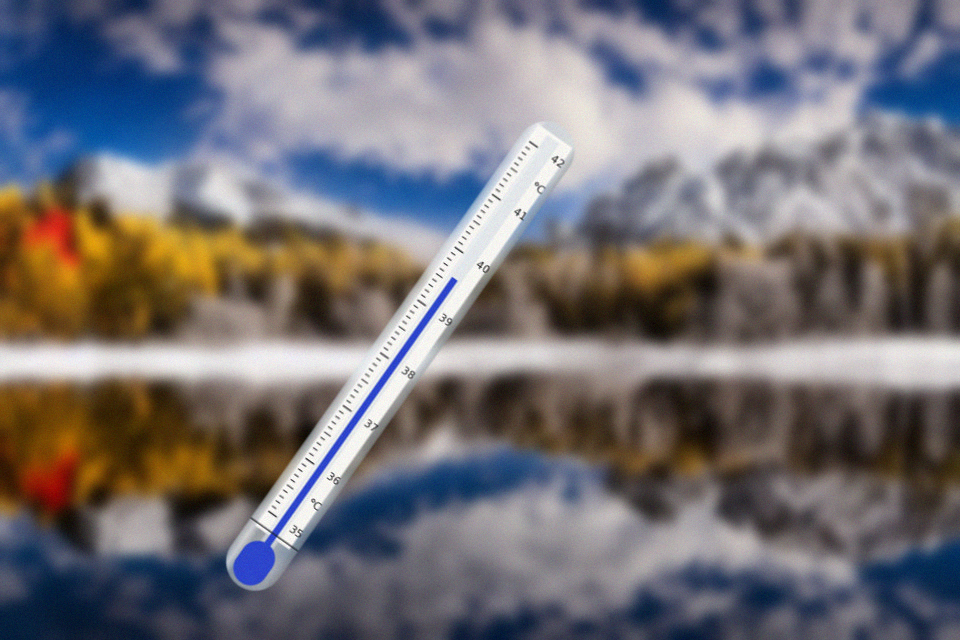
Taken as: 39.6 °C
